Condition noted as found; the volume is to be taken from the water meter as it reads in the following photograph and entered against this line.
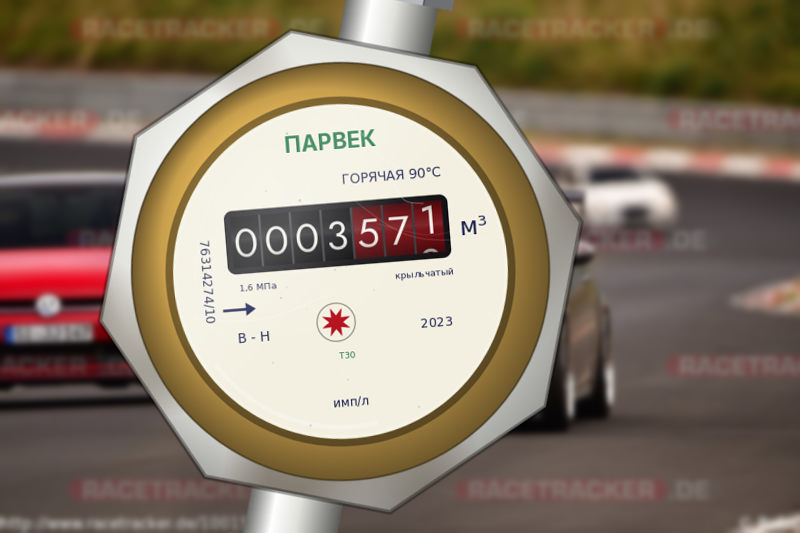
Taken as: 3.571 m³
